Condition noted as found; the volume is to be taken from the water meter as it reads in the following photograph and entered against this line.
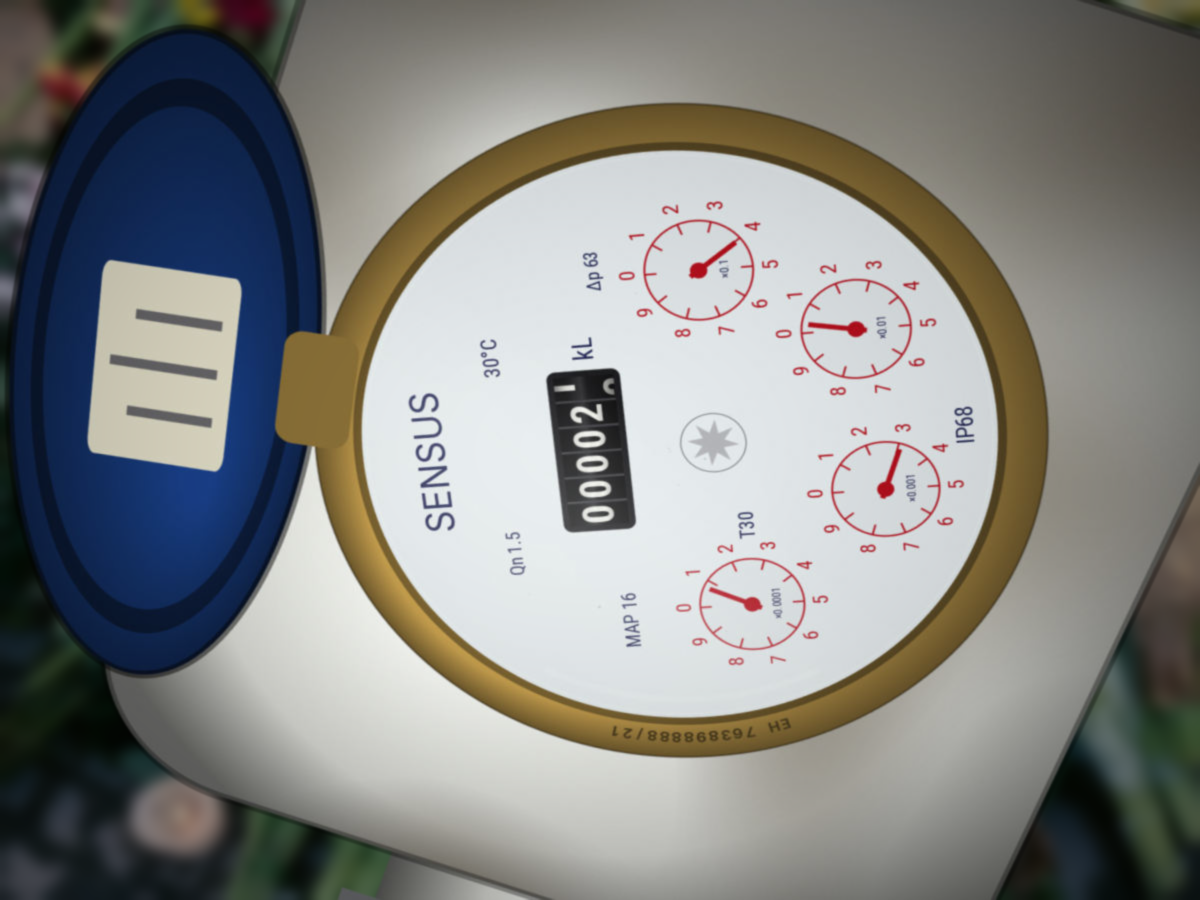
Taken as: 21.4030 kL
